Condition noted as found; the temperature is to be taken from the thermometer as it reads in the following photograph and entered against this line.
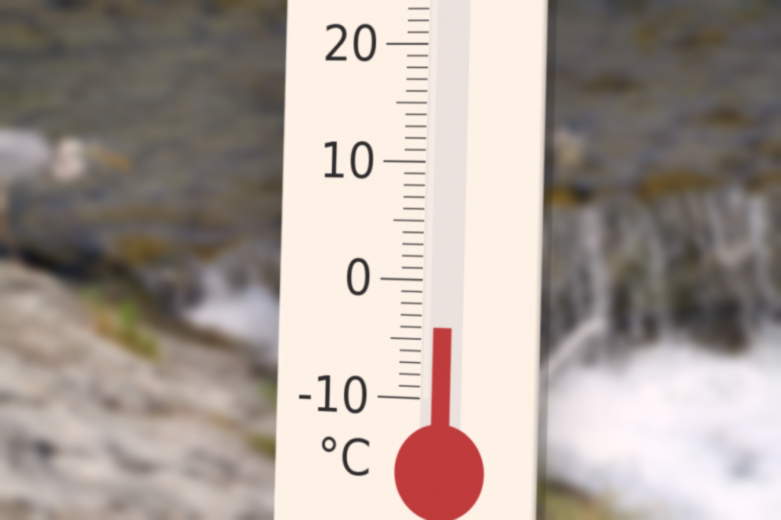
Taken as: -4 °C
